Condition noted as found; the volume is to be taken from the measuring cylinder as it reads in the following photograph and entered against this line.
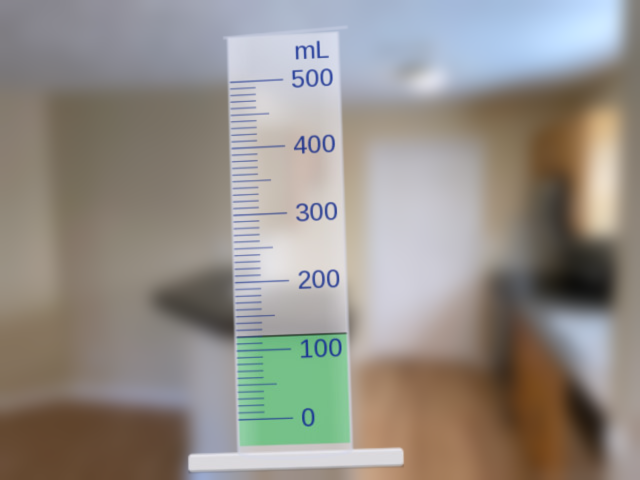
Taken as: 120 mL
